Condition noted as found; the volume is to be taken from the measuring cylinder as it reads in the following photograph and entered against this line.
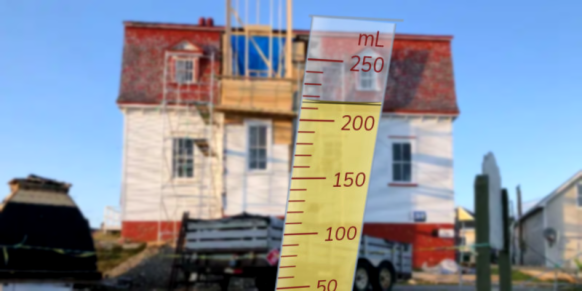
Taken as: 215 mL
